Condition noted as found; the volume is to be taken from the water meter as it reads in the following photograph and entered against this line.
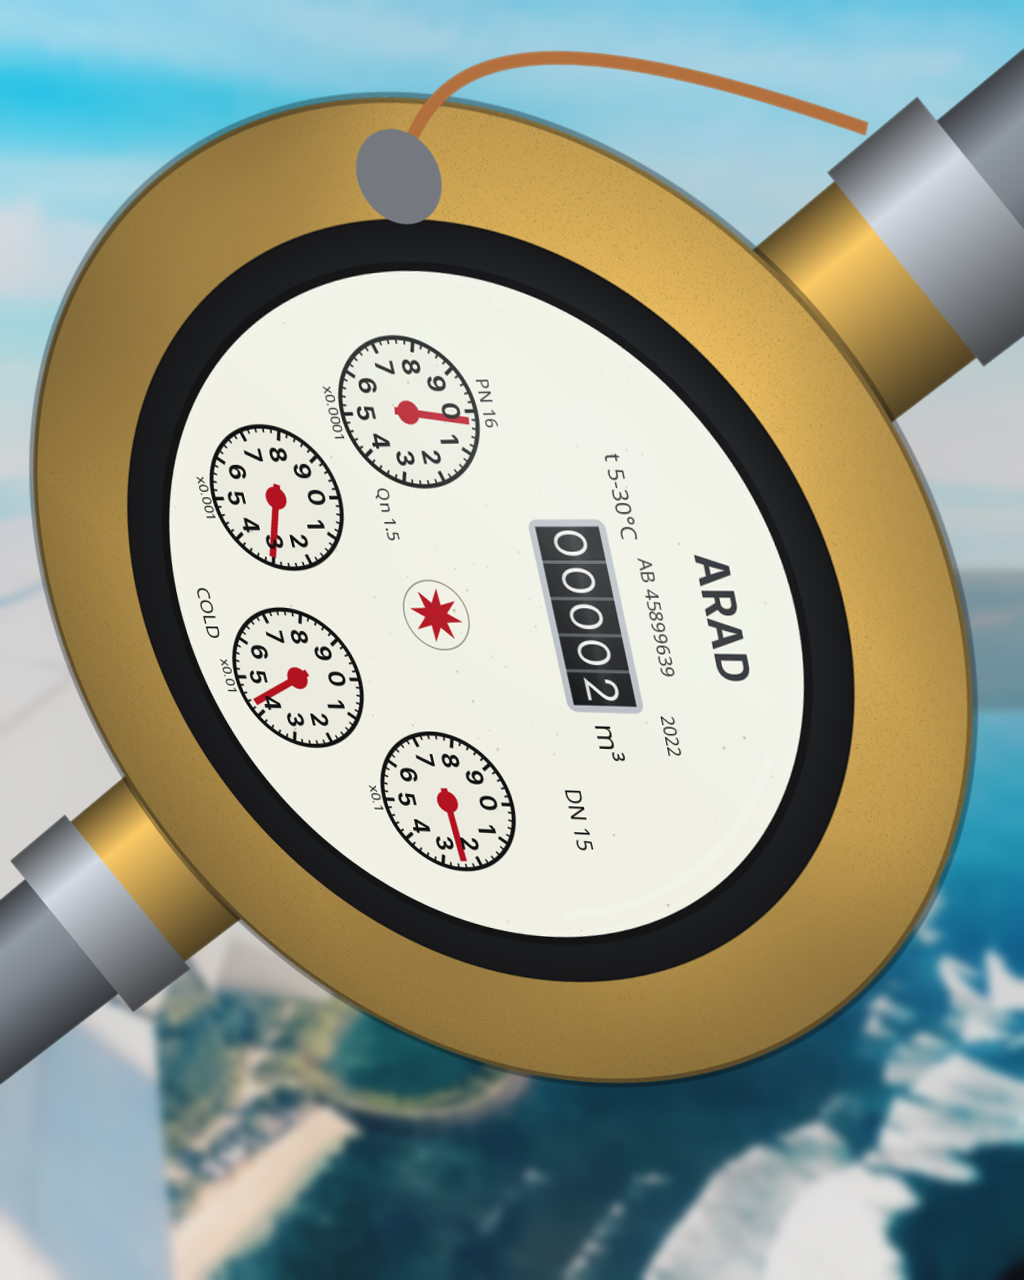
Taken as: 2.2430 m³
